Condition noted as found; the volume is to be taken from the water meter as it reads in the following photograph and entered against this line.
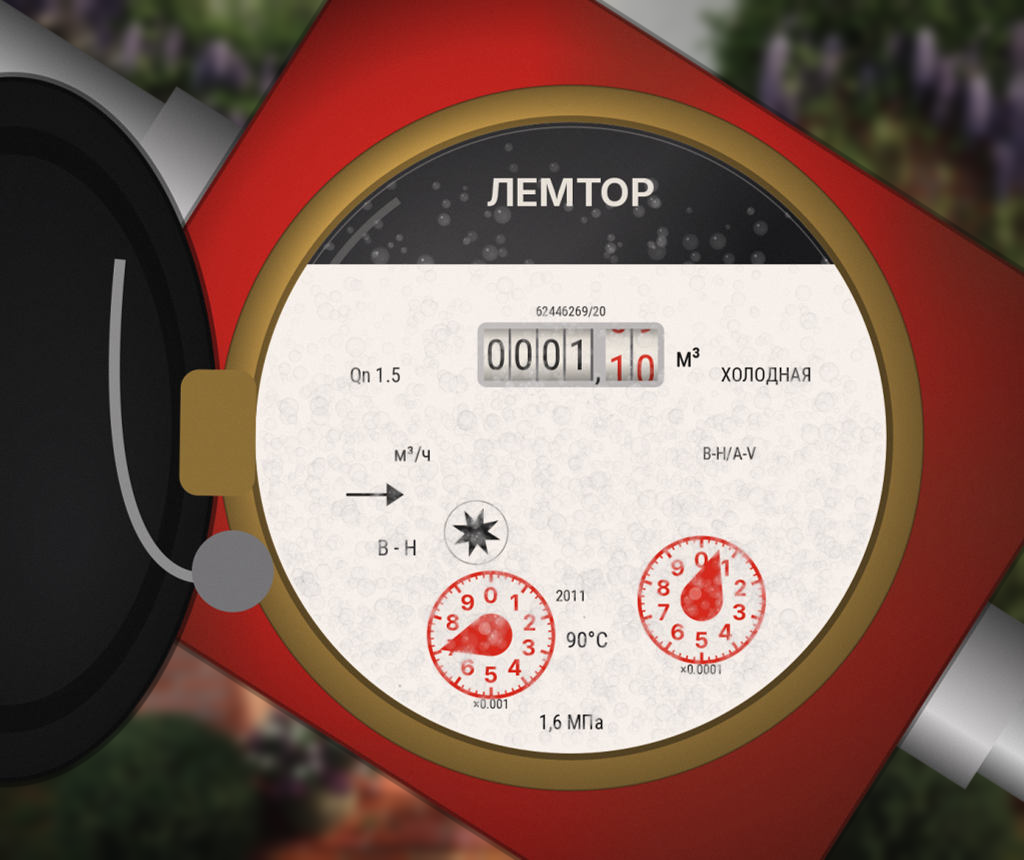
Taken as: 1.0970 m³
